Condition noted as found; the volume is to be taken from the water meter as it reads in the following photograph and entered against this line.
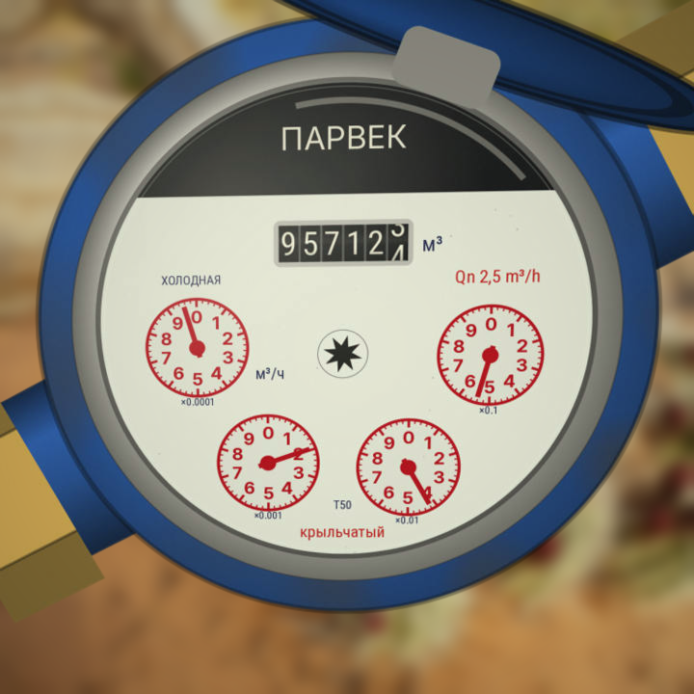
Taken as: 957123.5419 m³
